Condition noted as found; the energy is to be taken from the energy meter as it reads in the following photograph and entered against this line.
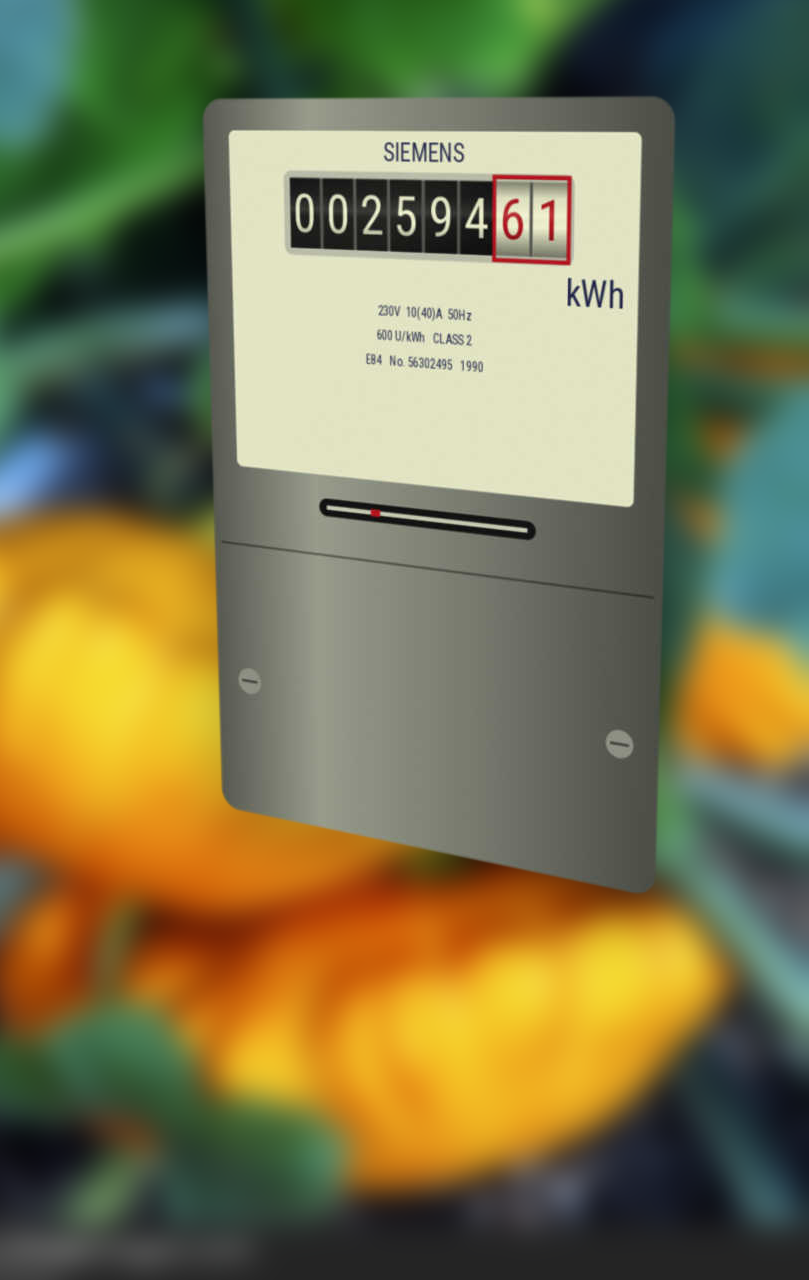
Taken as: 2594.61 kWh
